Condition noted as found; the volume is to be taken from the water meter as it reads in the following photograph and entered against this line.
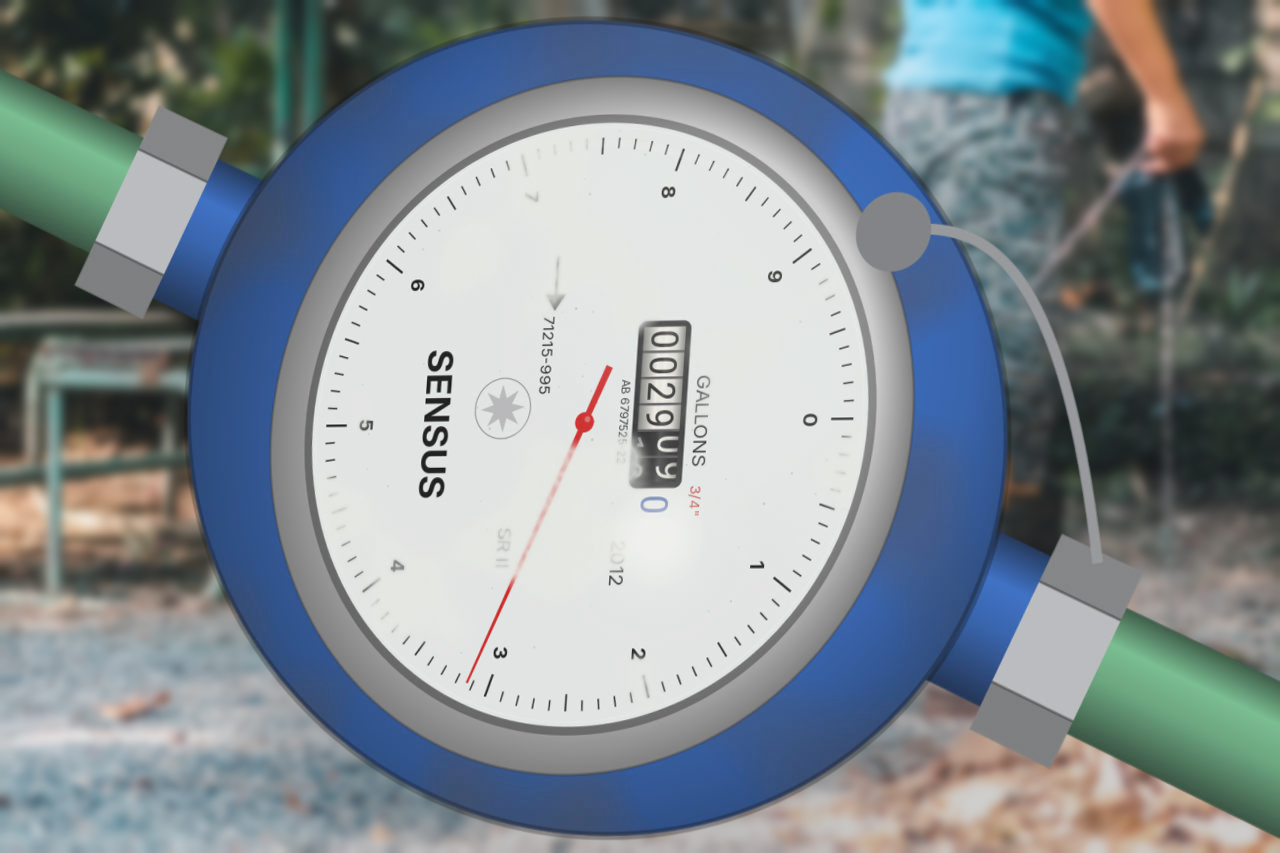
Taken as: 29093.1 gal
